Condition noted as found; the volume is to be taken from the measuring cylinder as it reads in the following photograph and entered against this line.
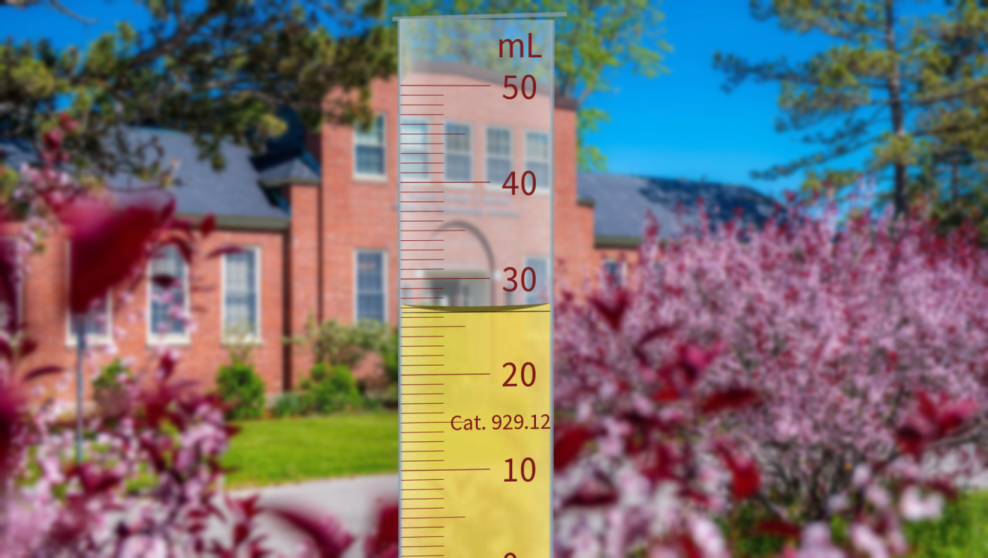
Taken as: 26.5 mL
